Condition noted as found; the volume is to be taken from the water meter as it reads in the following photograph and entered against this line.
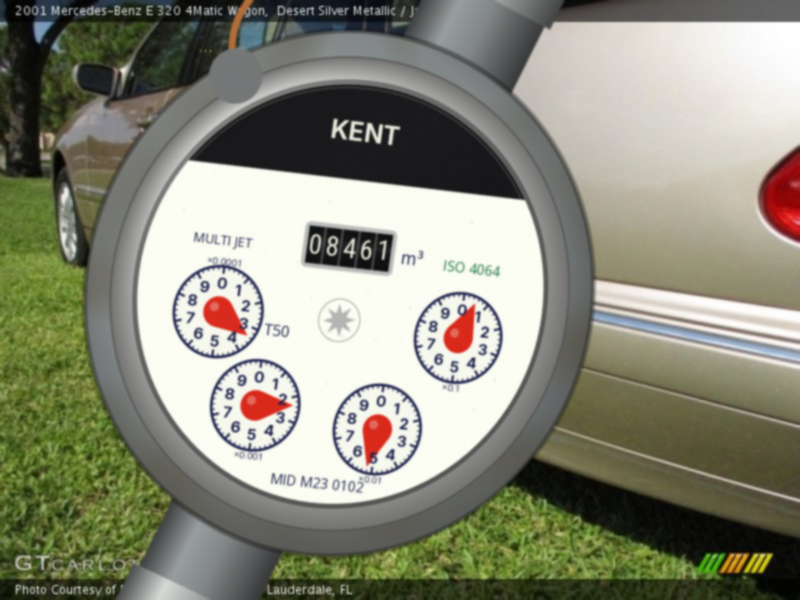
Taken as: 8461.0523 m³
